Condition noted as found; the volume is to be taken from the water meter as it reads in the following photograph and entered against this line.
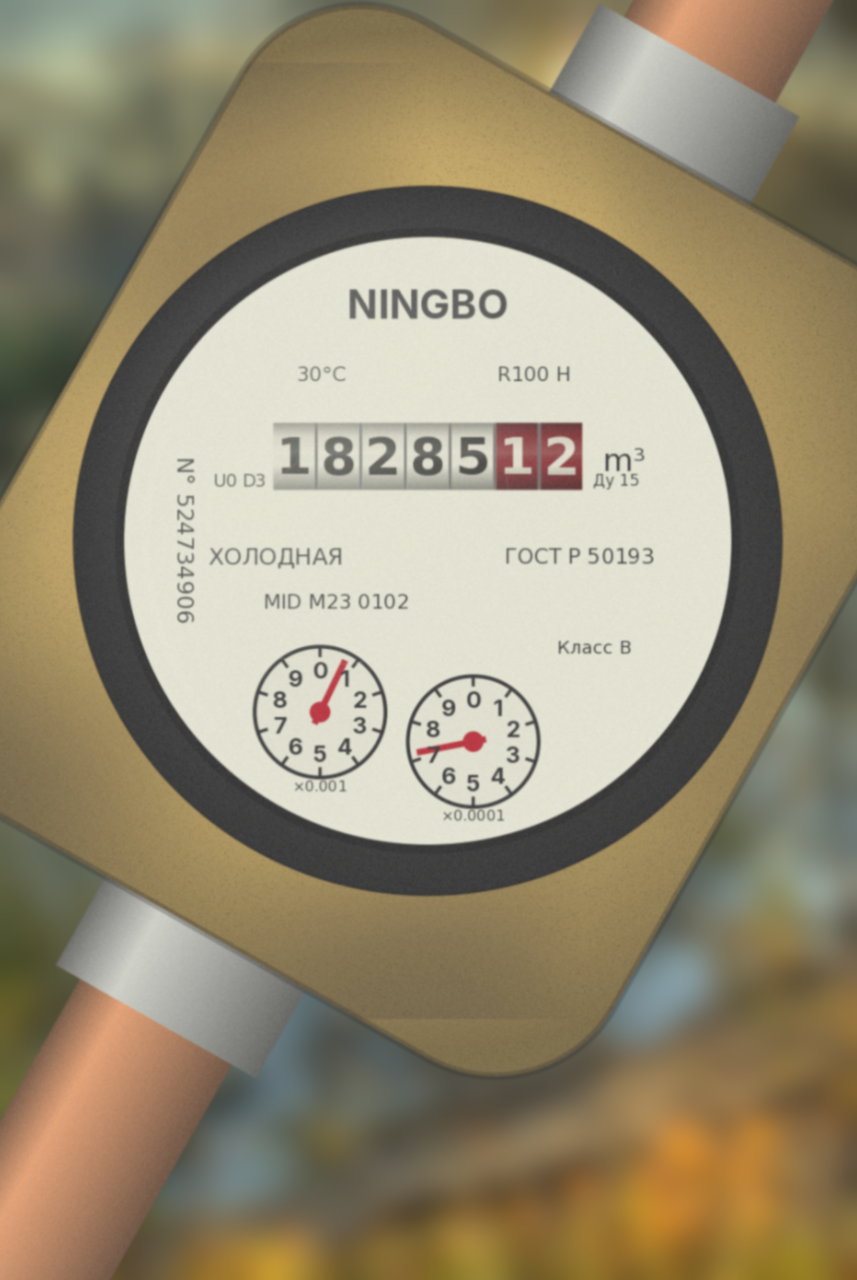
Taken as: 18285.1207 m³
